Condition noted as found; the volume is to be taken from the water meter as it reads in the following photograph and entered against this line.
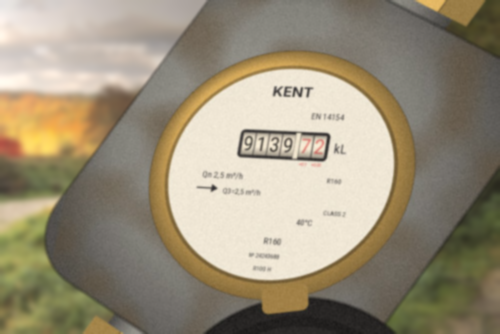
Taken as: 9139.72 kL
